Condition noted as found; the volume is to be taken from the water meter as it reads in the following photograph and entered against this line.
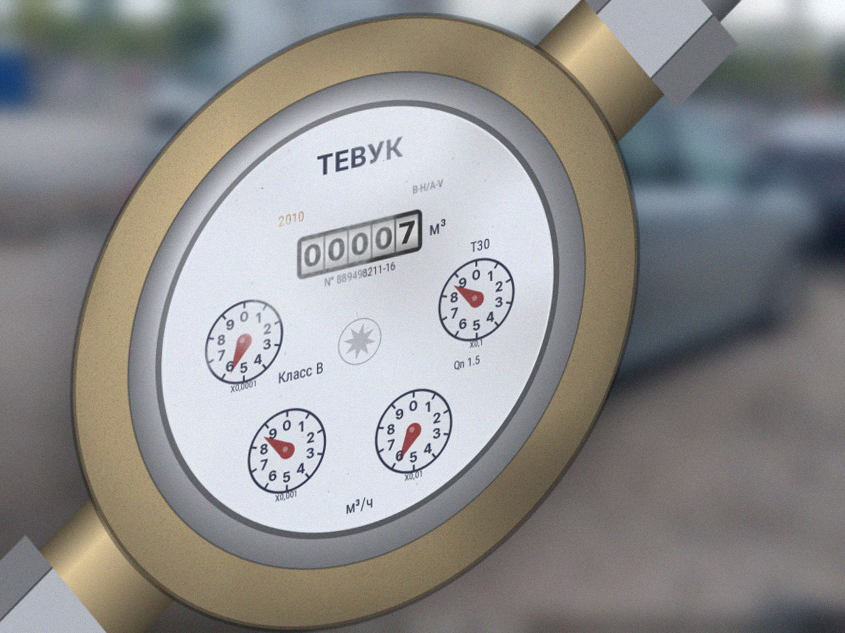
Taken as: 7.8585 m³
